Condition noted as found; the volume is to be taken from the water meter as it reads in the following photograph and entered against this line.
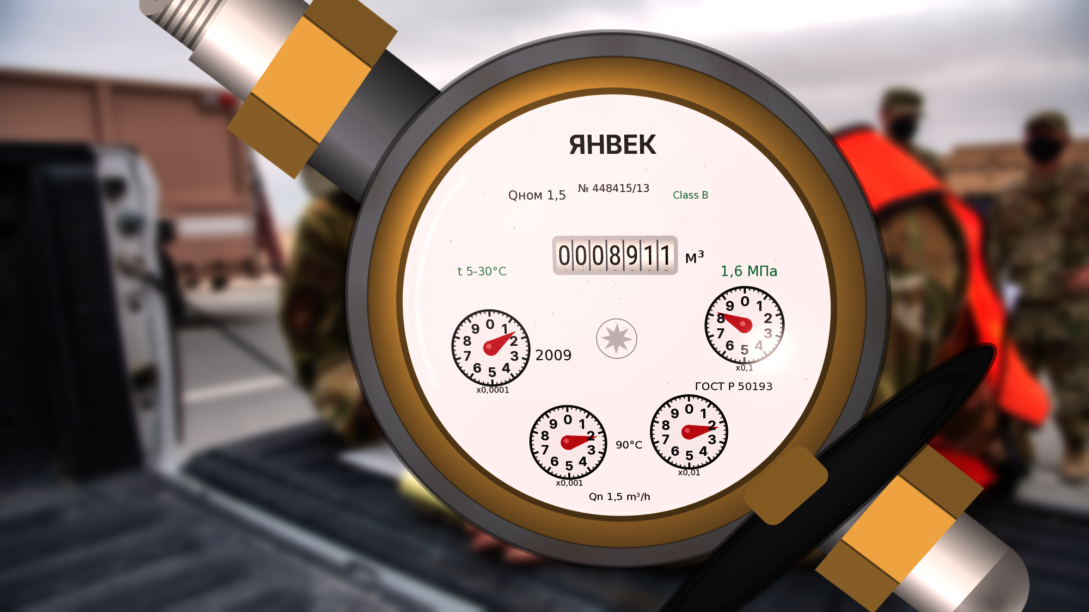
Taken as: 8911.8221 m³
